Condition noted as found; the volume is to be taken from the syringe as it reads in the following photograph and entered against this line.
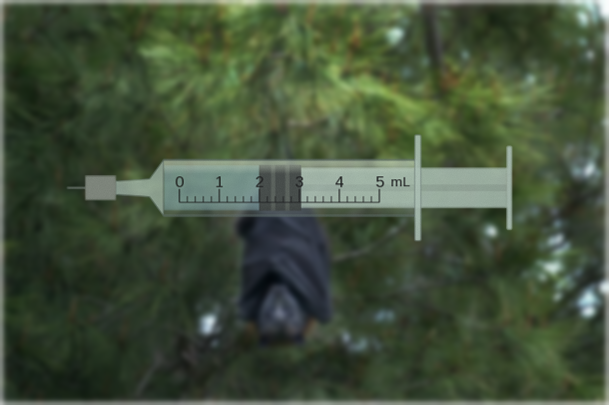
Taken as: 2 mL
